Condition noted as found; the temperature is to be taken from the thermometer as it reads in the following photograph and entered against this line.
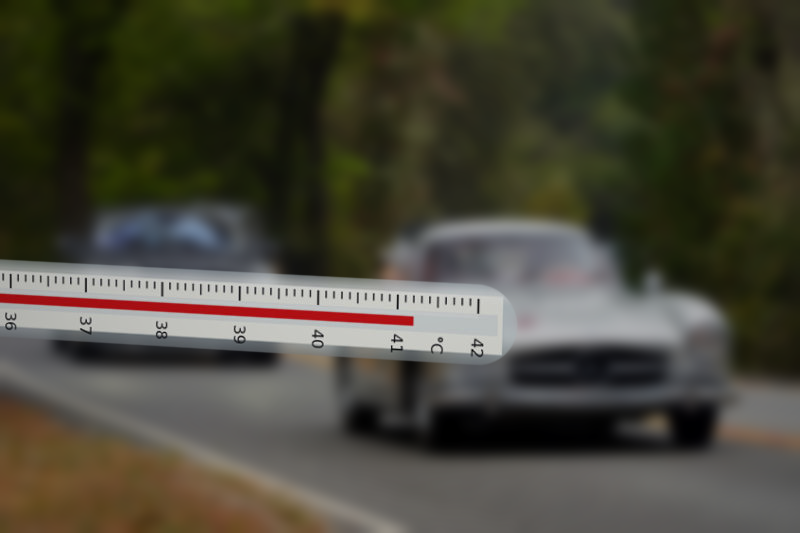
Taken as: 41.2 °C
